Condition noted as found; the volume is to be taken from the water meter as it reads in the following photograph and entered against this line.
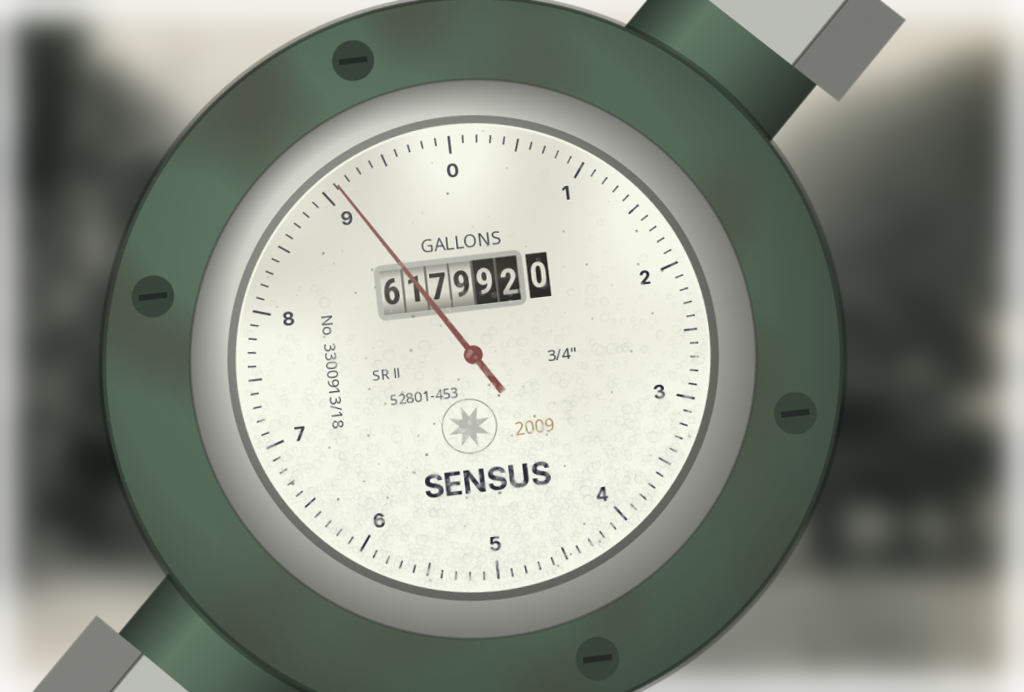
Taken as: 6179919.1 gal
